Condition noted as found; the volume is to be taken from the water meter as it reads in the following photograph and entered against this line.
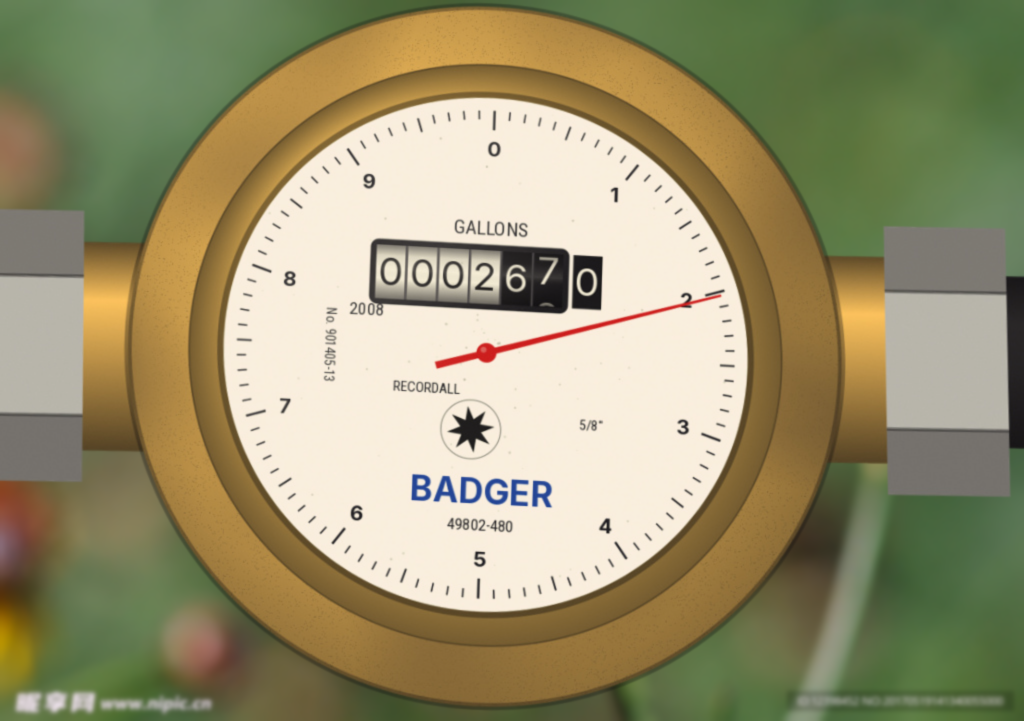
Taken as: 2672.0 gal
